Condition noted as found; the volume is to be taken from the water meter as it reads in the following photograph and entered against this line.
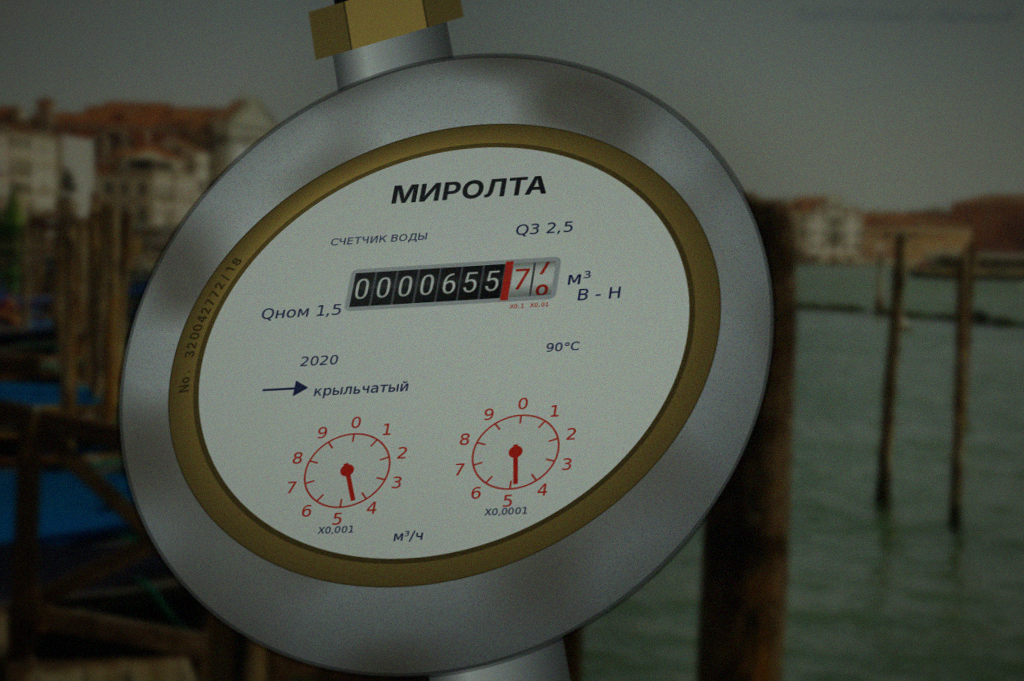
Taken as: 655.7744 m³
